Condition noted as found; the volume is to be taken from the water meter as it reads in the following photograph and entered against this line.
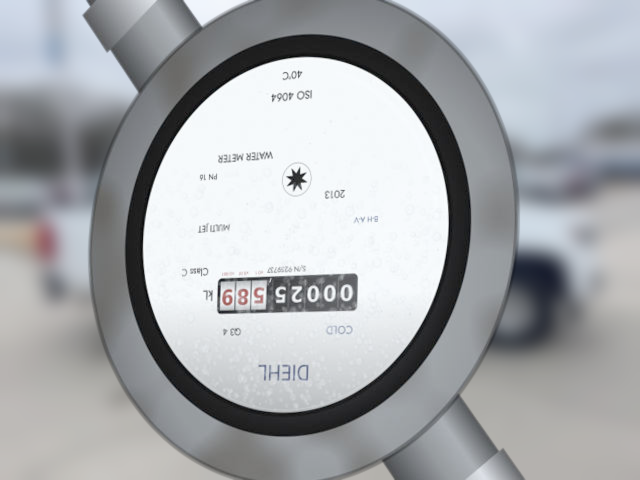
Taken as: 25.589 kL
